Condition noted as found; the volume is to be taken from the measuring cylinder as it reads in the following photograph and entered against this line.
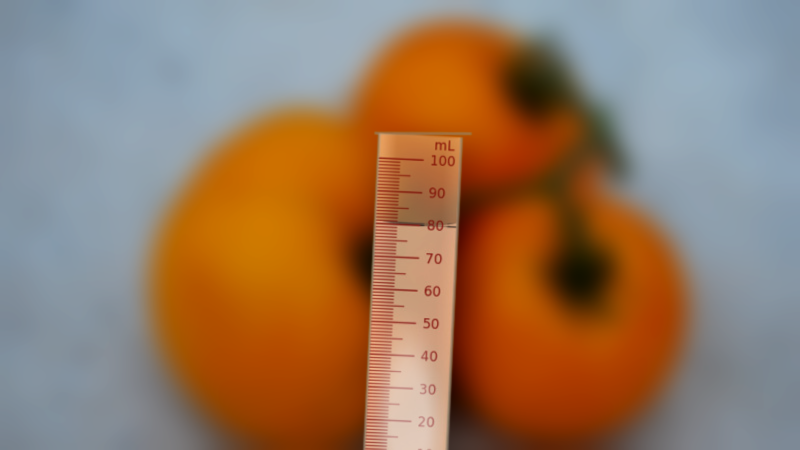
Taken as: 80 mL
